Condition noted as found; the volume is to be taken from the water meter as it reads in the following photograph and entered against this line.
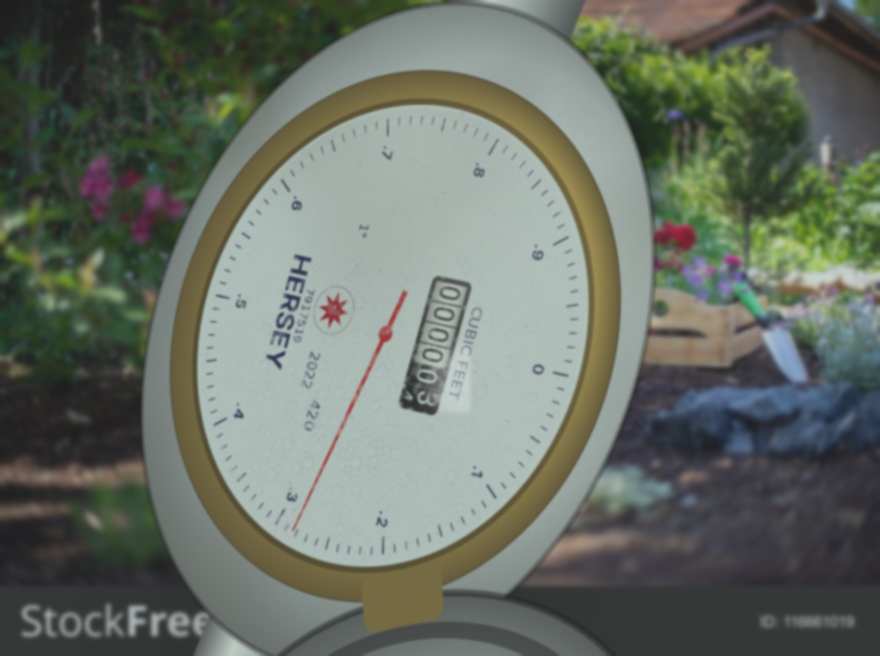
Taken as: 3.28 ft³
